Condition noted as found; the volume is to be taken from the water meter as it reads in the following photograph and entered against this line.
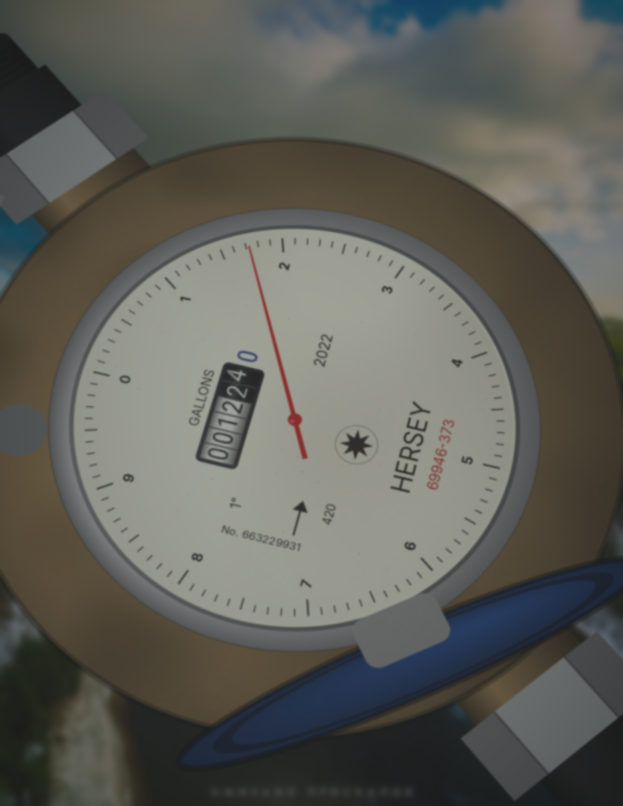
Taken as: 12241.7 gal
